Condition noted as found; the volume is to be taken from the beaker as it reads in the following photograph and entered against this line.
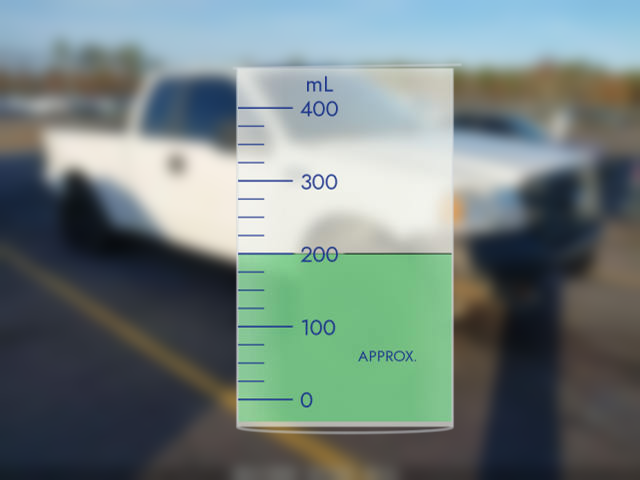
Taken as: 200 mL
